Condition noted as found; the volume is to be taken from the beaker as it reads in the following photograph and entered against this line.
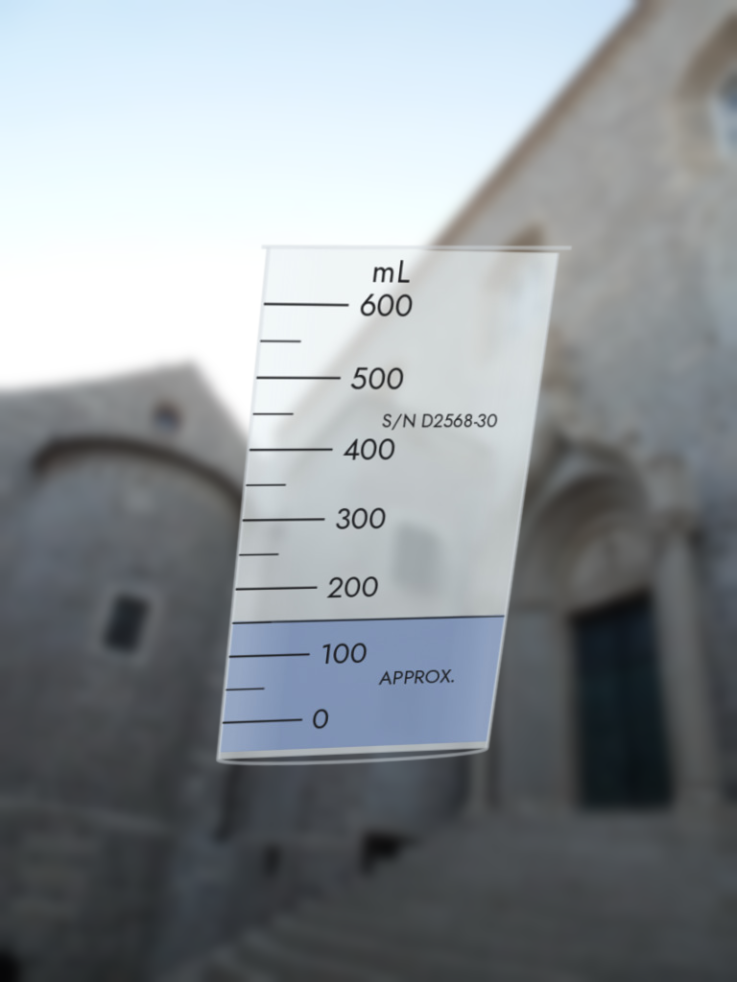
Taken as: 150 mL
